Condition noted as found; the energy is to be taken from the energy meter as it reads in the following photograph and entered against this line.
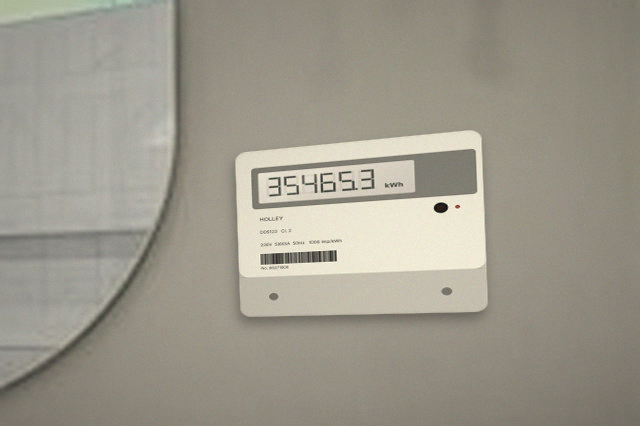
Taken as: 35465.3 kWh
